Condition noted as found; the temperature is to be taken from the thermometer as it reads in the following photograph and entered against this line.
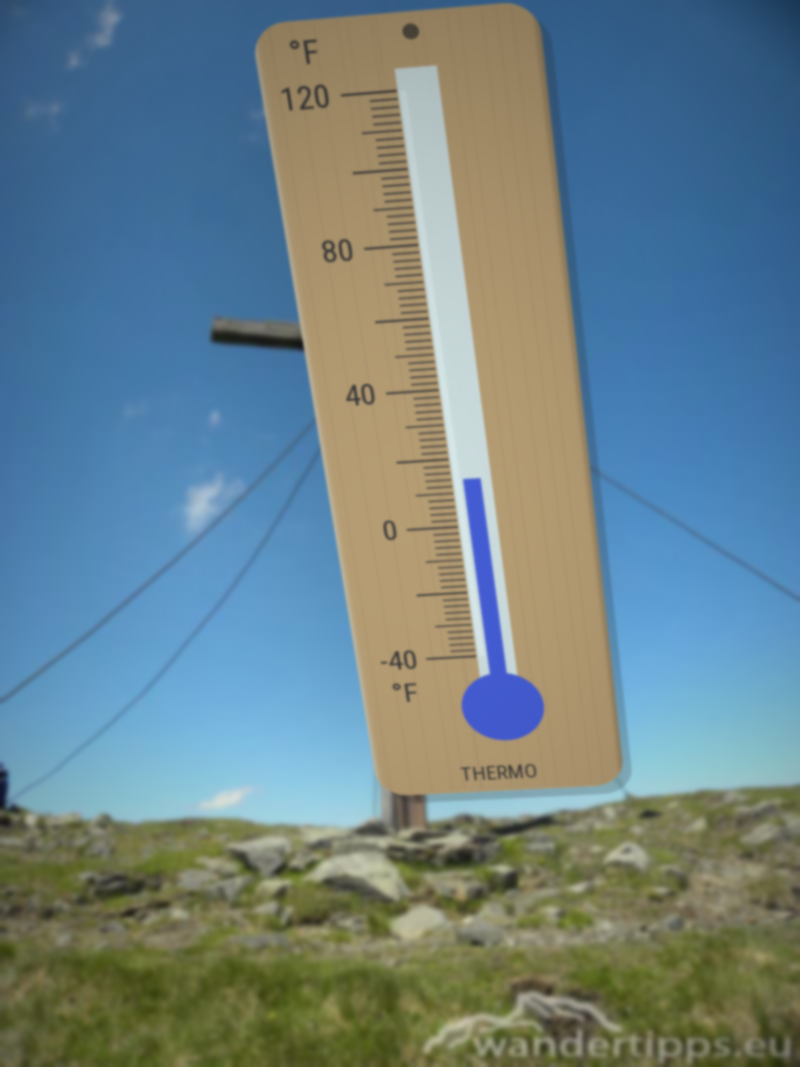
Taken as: 14 °F
